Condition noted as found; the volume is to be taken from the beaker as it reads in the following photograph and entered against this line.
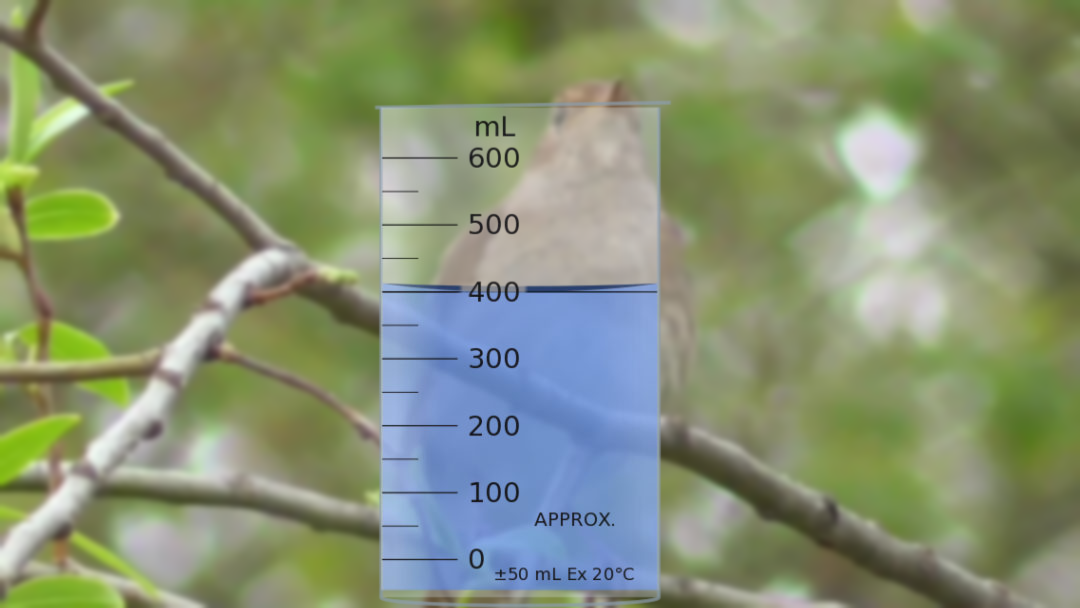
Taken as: 400 mL
